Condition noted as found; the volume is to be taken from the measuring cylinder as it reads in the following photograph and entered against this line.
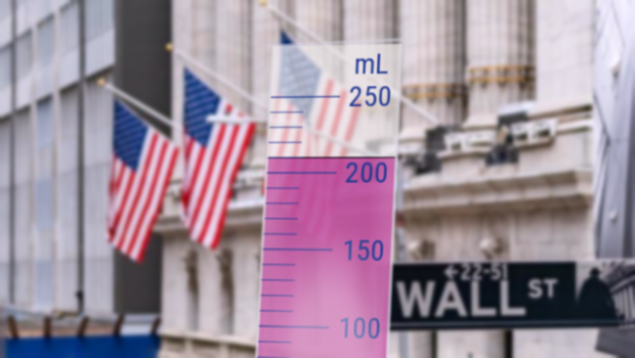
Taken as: 210 mL
